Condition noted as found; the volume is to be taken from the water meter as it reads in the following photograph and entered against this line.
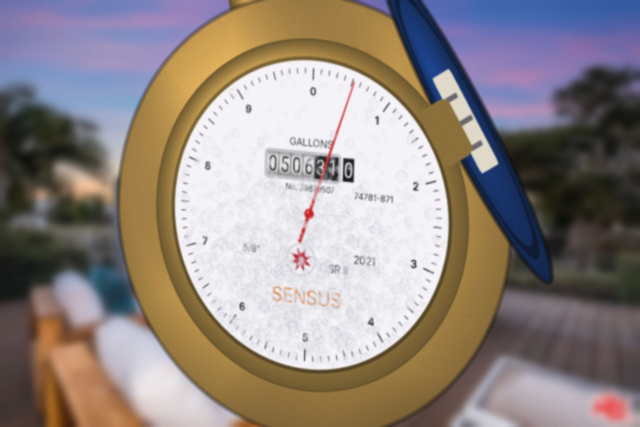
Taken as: 506310.5 gal
